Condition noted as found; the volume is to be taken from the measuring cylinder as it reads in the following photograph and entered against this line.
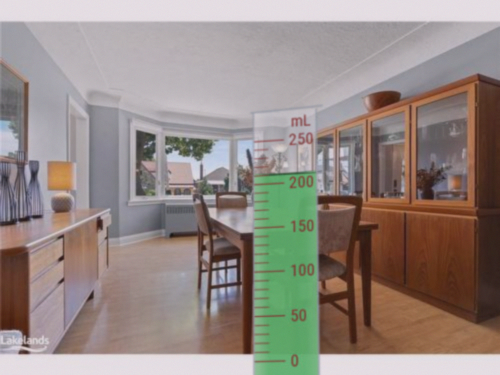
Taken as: 210 mL
